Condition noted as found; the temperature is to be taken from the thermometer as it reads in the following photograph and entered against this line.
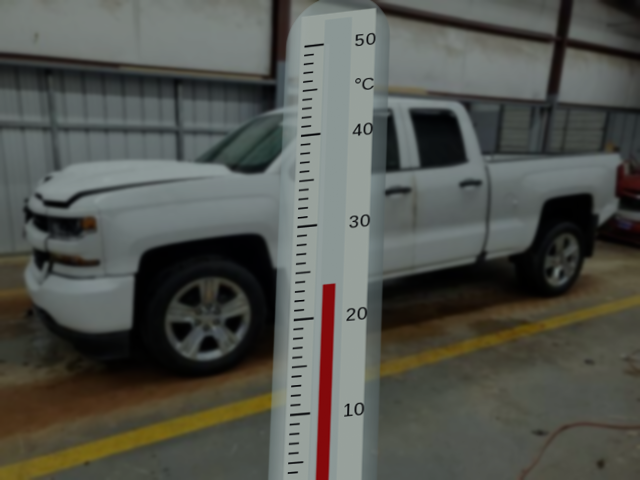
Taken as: 23.5 °C
